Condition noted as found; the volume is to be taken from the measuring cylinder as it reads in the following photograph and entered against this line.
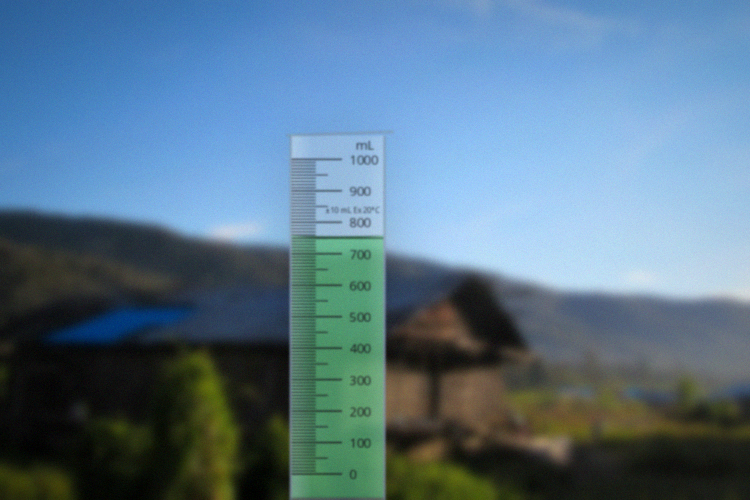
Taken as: 750 mL
